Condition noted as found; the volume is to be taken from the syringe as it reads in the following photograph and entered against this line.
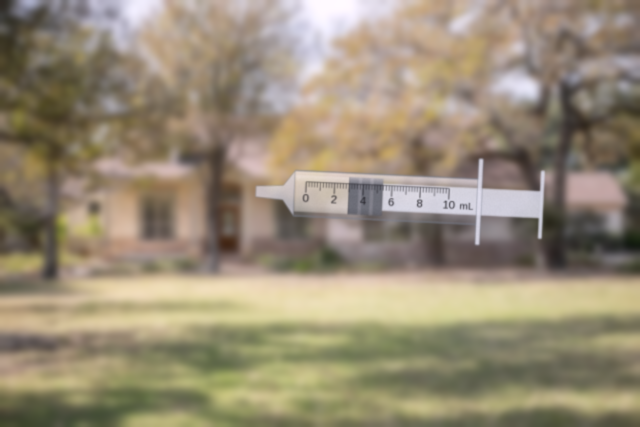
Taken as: 3 mL
